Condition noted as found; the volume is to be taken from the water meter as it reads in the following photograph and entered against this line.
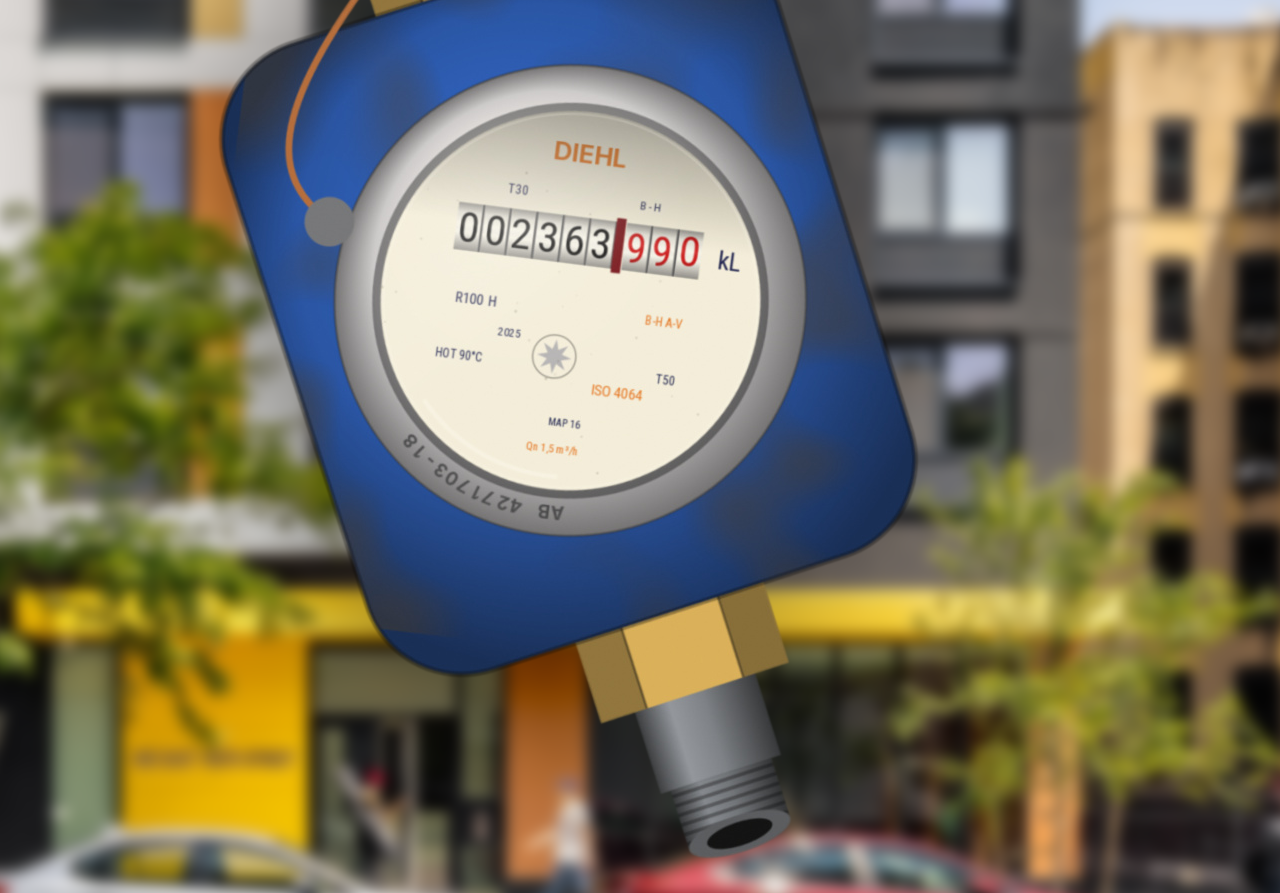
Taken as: 2363.990 kL
